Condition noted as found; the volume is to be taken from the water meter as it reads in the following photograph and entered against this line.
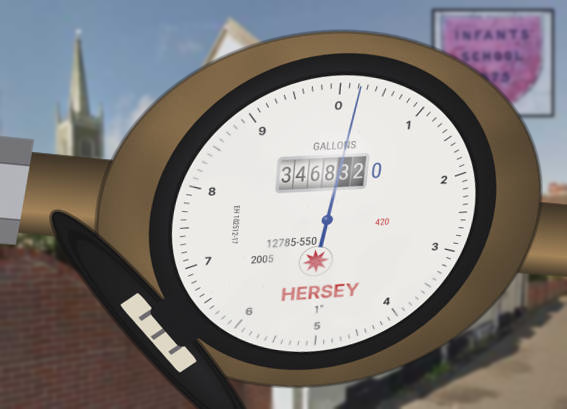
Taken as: 3468320.2 gal
